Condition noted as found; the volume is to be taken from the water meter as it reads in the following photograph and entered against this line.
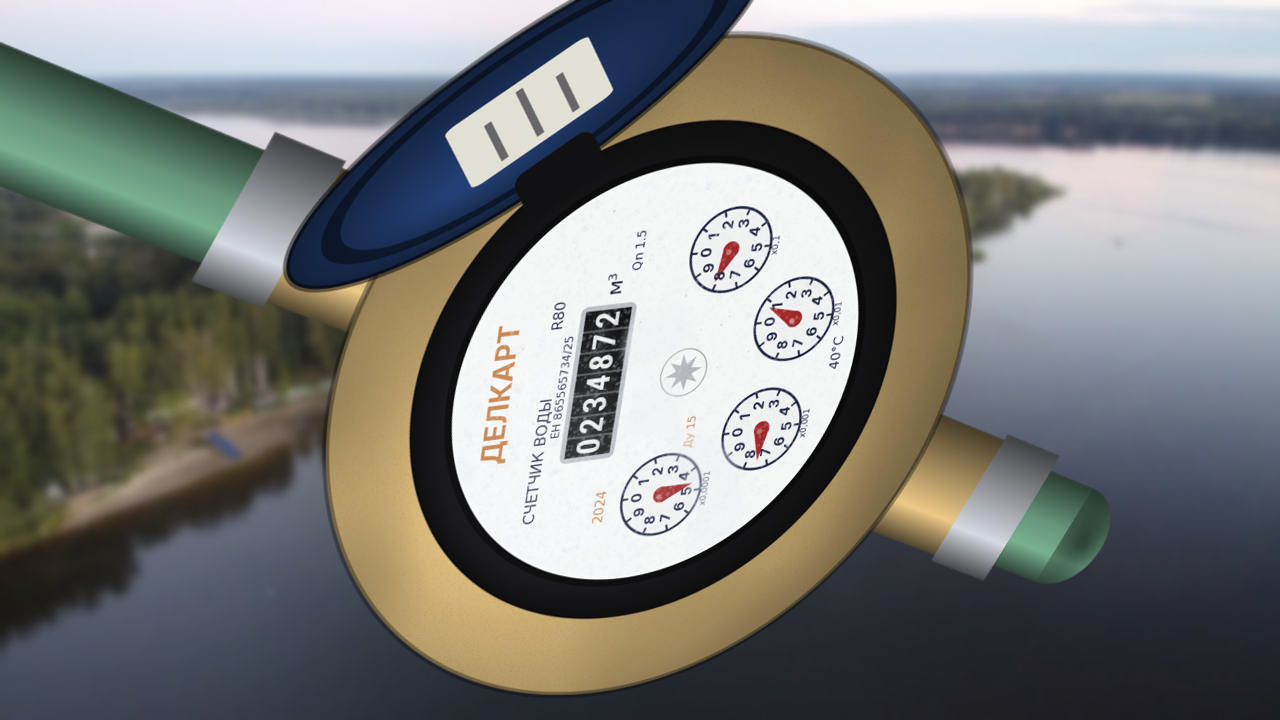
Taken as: 234872.8074 m³
